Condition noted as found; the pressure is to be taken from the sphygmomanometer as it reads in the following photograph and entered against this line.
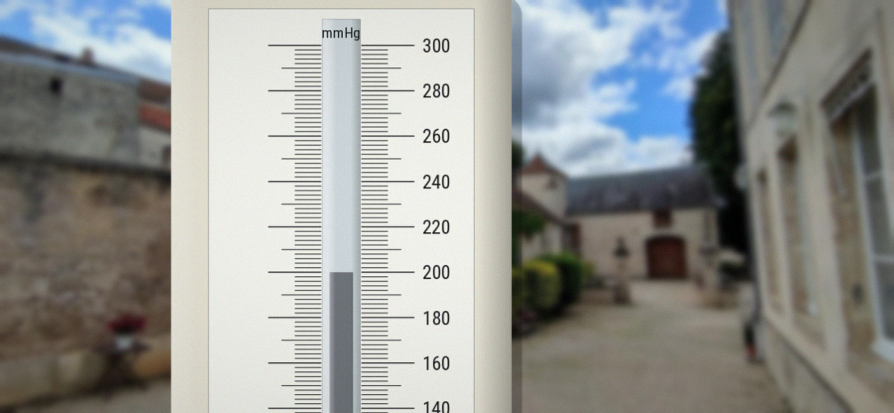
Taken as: 200 mmHg
